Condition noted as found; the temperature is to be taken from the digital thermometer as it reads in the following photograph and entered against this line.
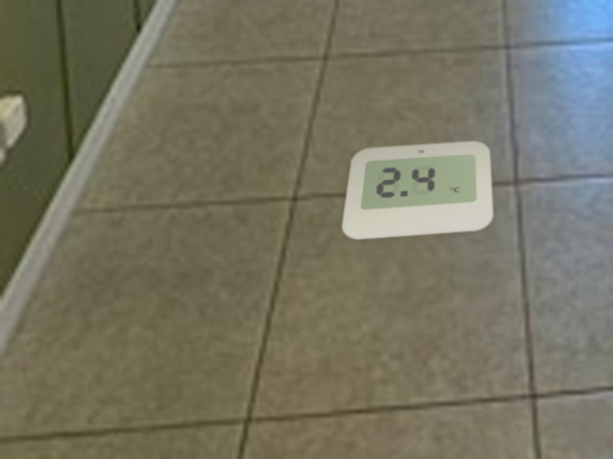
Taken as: 2.4 °C
